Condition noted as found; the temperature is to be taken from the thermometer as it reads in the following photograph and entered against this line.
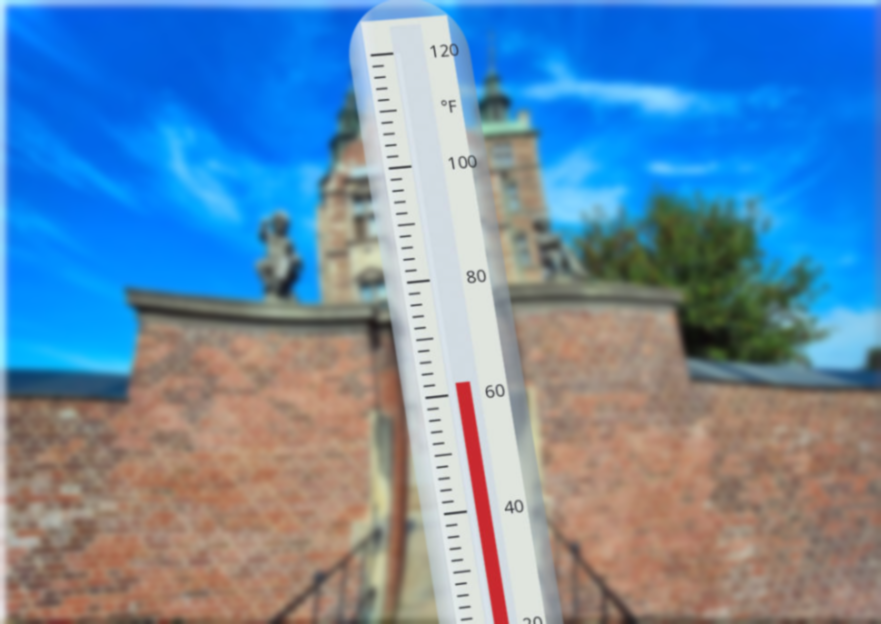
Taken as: 62 °F
